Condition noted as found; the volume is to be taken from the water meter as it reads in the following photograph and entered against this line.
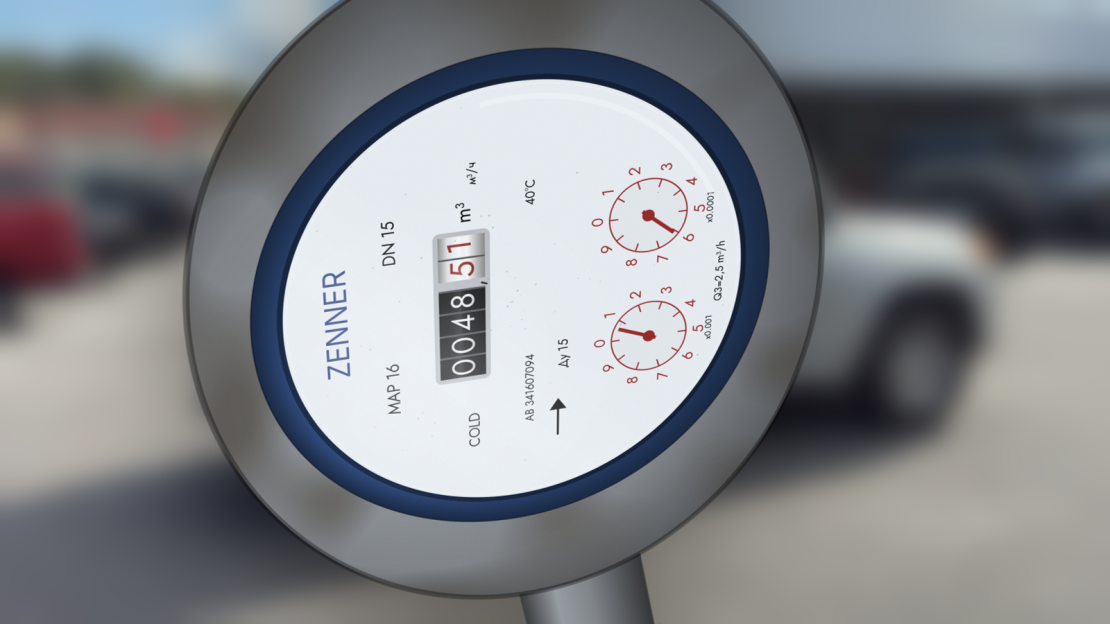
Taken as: 48.5106 m³
